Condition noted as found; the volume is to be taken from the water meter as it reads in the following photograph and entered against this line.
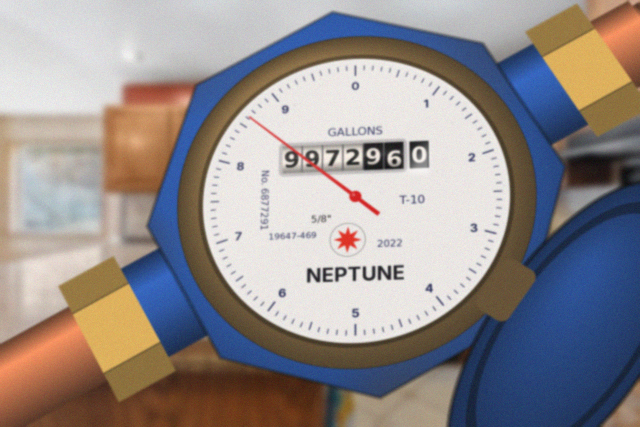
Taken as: 9972958.6 gal
